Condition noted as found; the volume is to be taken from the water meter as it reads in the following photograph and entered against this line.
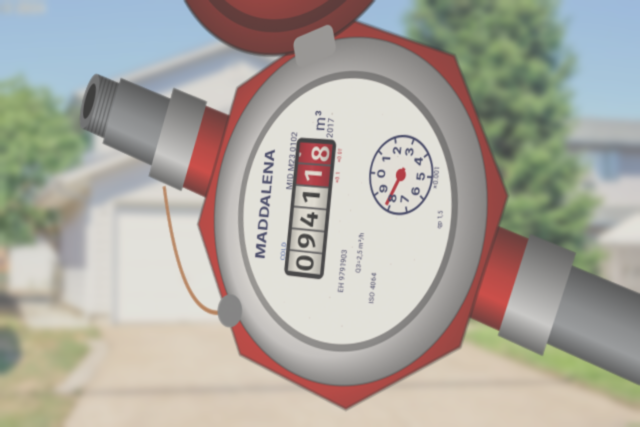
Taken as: 941.178 m³
